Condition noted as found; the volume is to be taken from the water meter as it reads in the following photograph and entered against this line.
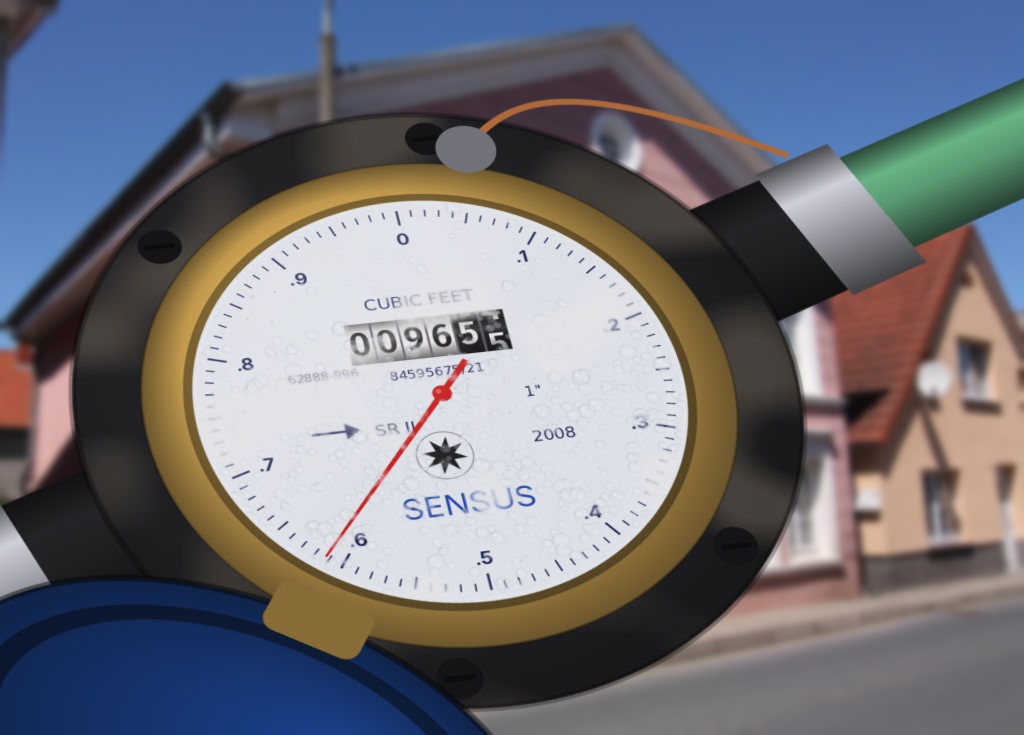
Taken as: 9654.61 ft³
